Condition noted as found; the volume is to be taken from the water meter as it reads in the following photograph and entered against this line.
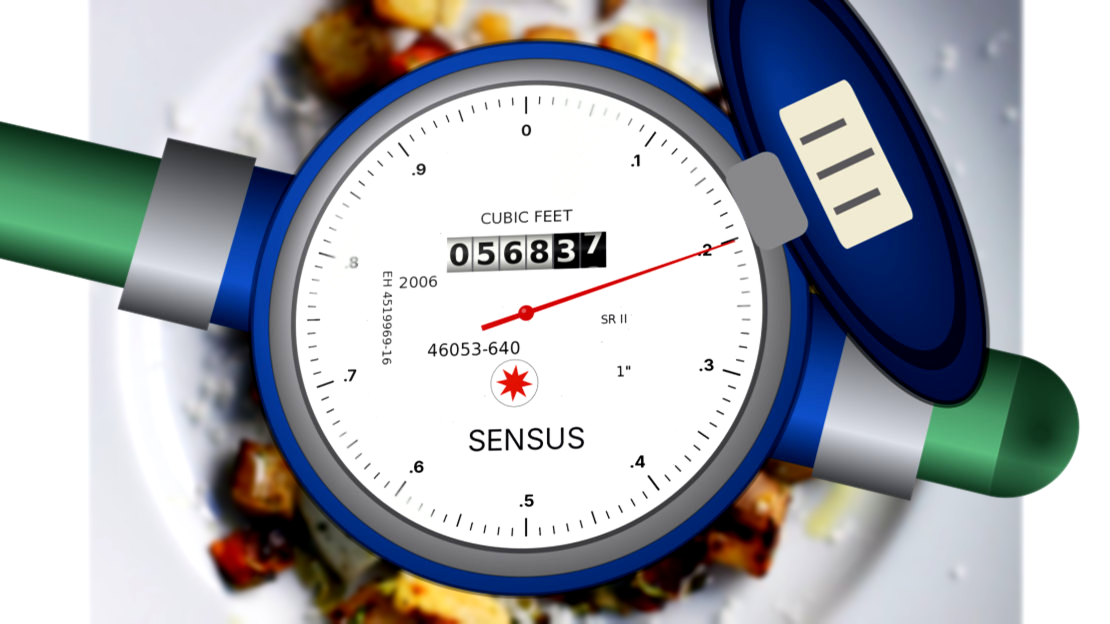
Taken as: 56837.20 ft³
